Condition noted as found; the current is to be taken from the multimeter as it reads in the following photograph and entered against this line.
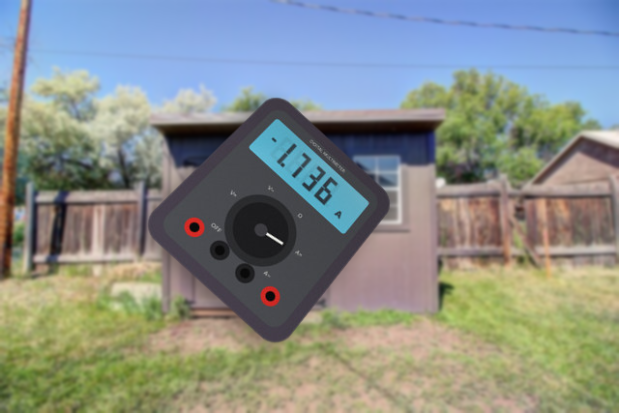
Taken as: -1.736 A
